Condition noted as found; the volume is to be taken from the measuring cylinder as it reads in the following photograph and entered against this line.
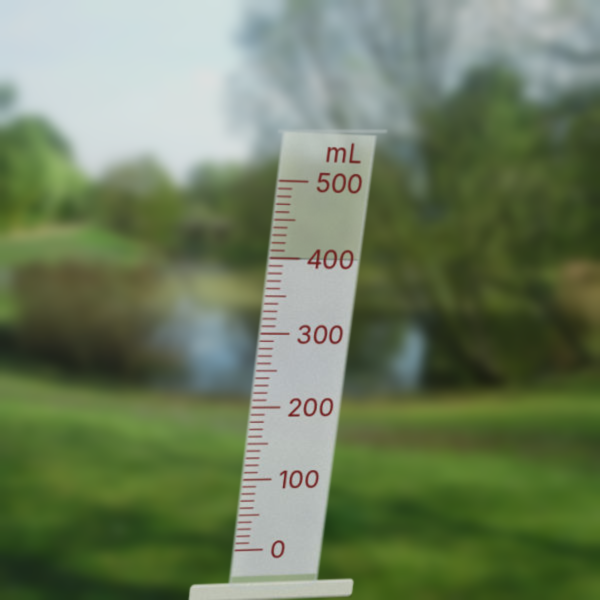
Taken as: 400 mL
